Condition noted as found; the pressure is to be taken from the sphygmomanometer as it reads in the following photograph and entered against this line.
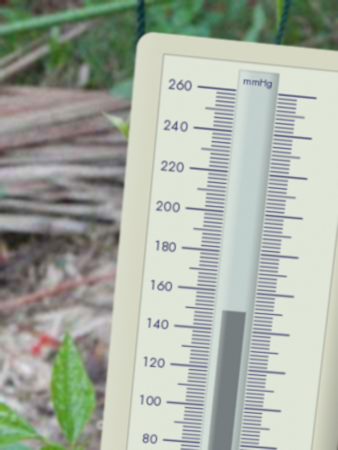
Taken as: 150 mmHg
